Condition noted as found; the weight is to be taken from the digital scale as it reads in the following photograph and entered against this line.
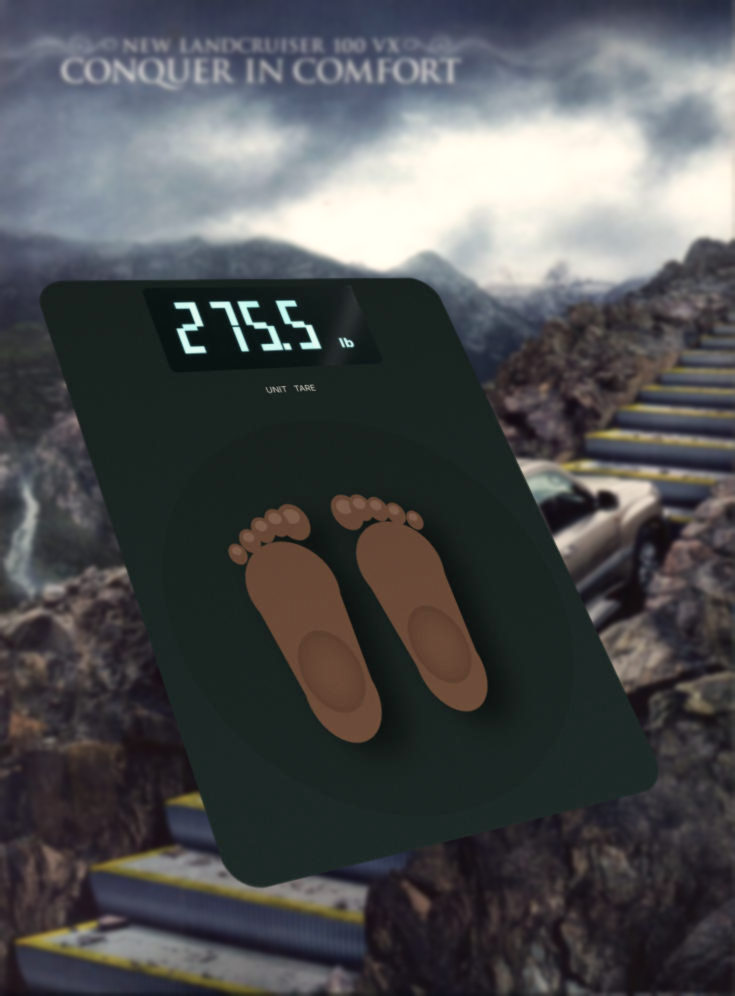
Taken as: 275.5 lb
